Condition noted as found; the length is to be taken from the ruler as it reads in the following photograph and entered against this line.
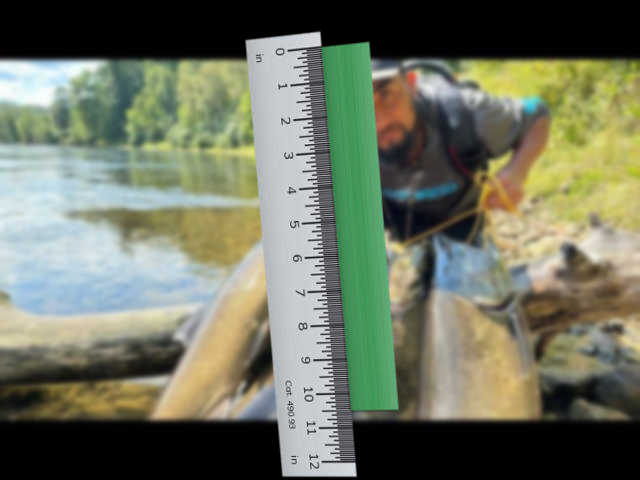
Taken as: 10.5 in
